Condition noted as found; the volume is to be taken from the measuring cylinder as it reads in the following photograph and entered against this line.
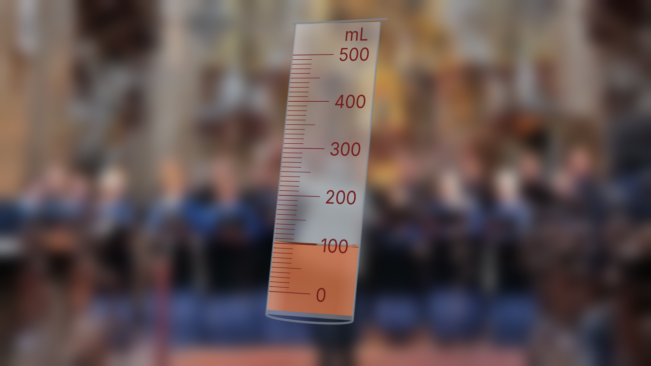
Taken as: 100 mL
